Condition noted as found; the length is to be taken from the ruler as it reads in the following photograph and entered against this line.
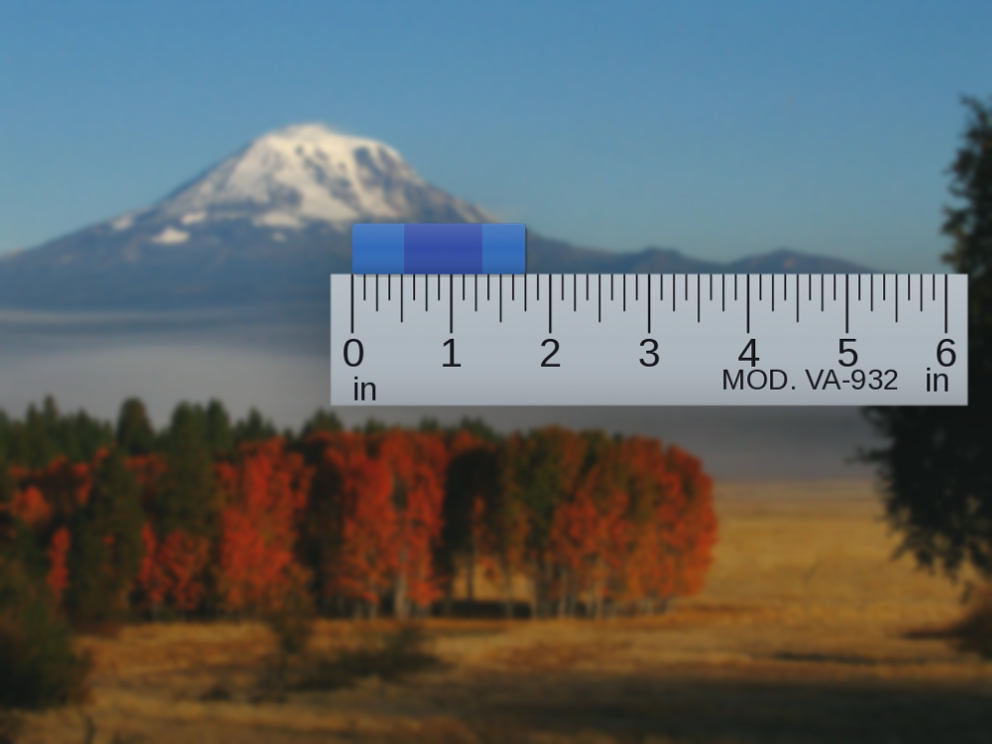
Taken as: 1.75 in
